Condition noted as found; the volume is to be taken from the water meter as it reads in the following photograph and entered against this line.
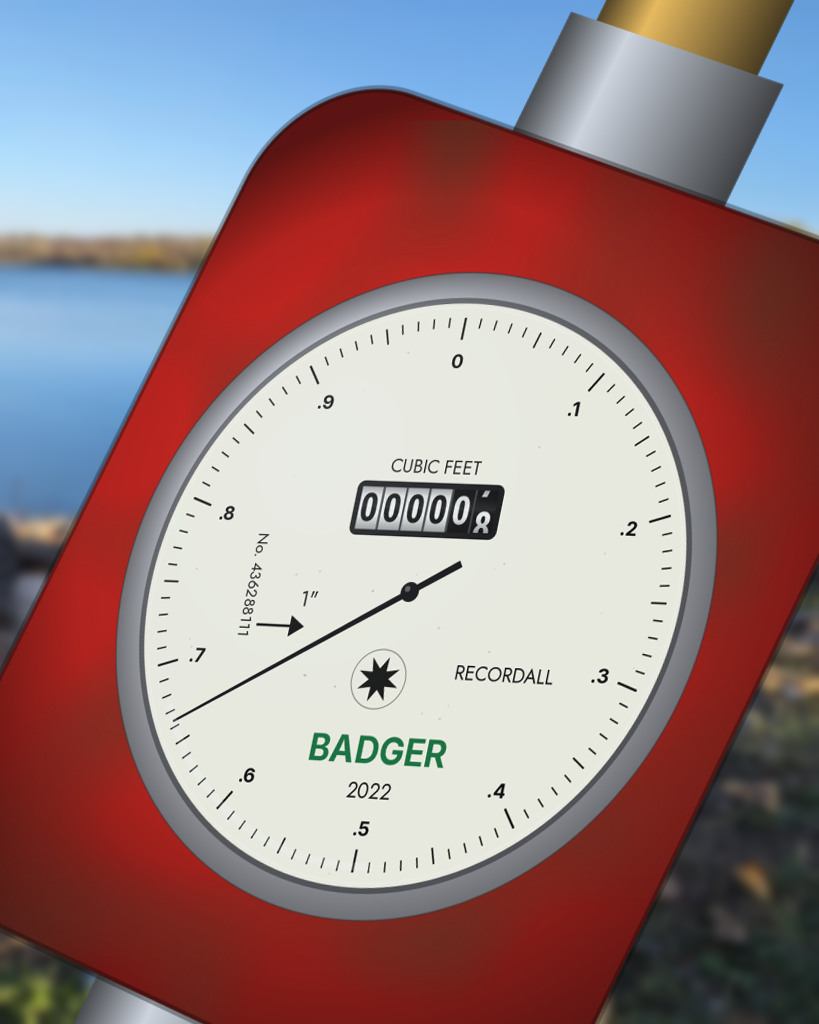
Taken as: 7.66 ft³
